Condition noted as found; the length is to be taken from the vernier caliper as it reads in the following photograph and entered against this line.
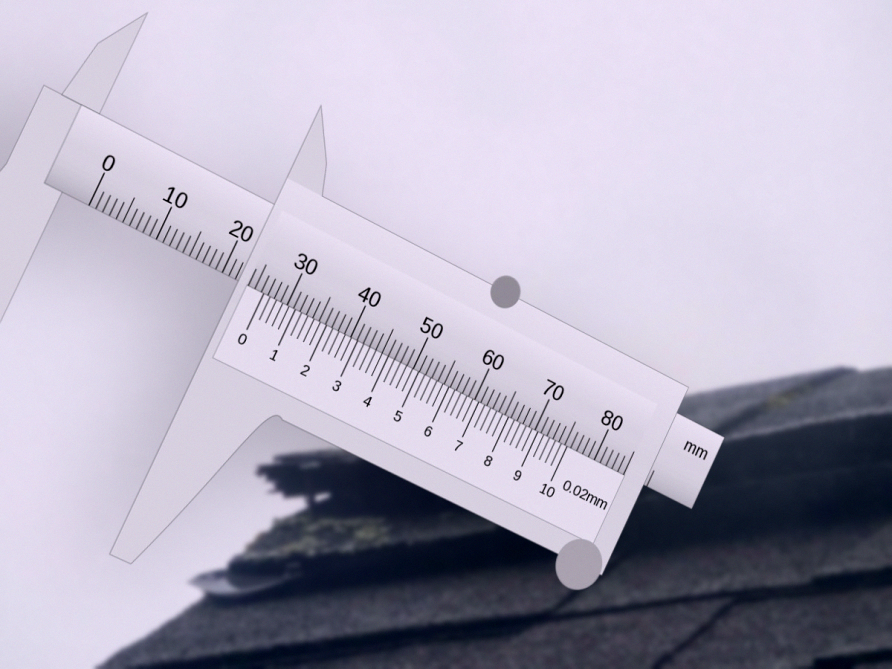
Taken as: 26.4 mm
